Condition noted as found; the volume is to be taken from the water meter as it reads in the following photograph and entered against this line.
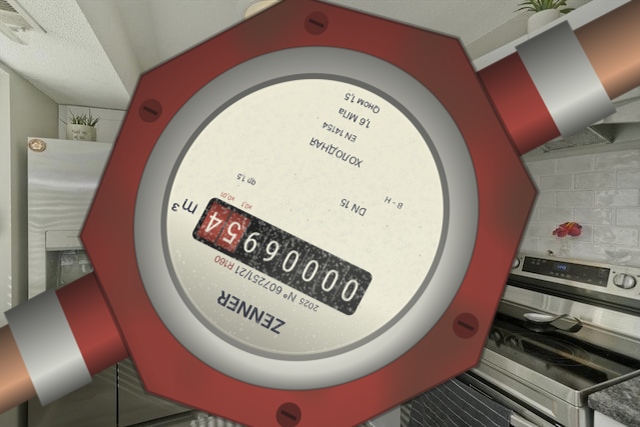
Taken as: 69.54 m³
